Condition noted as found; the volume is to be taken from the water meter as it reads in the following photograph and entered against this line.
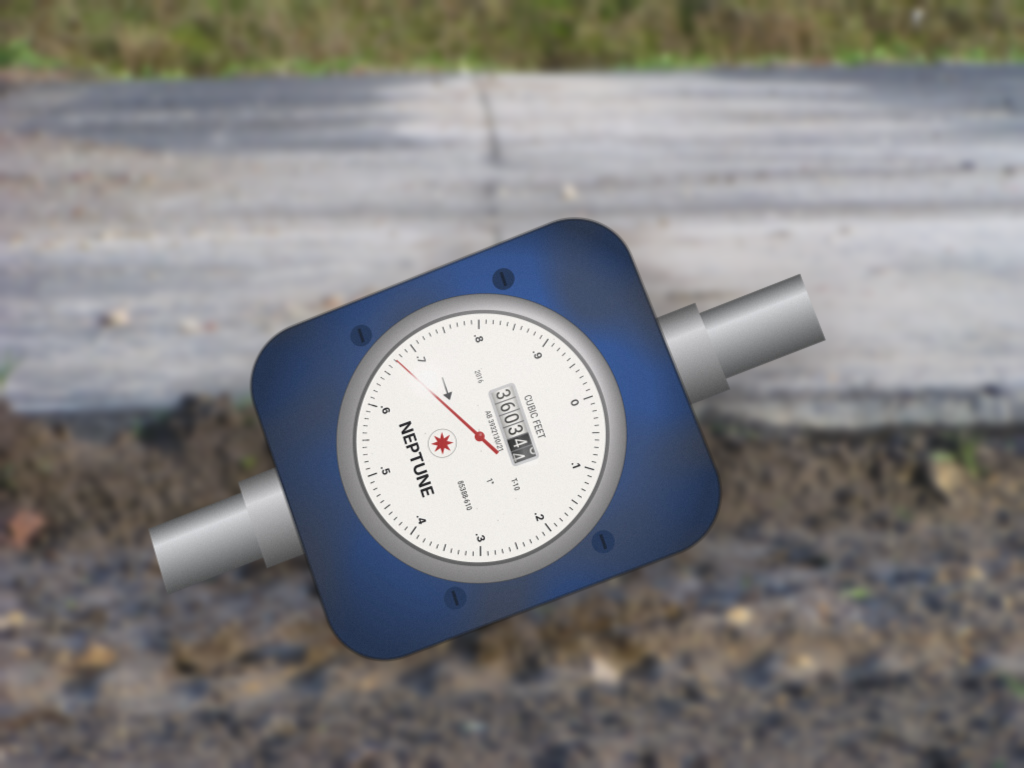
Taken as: 360343.67 ft³
